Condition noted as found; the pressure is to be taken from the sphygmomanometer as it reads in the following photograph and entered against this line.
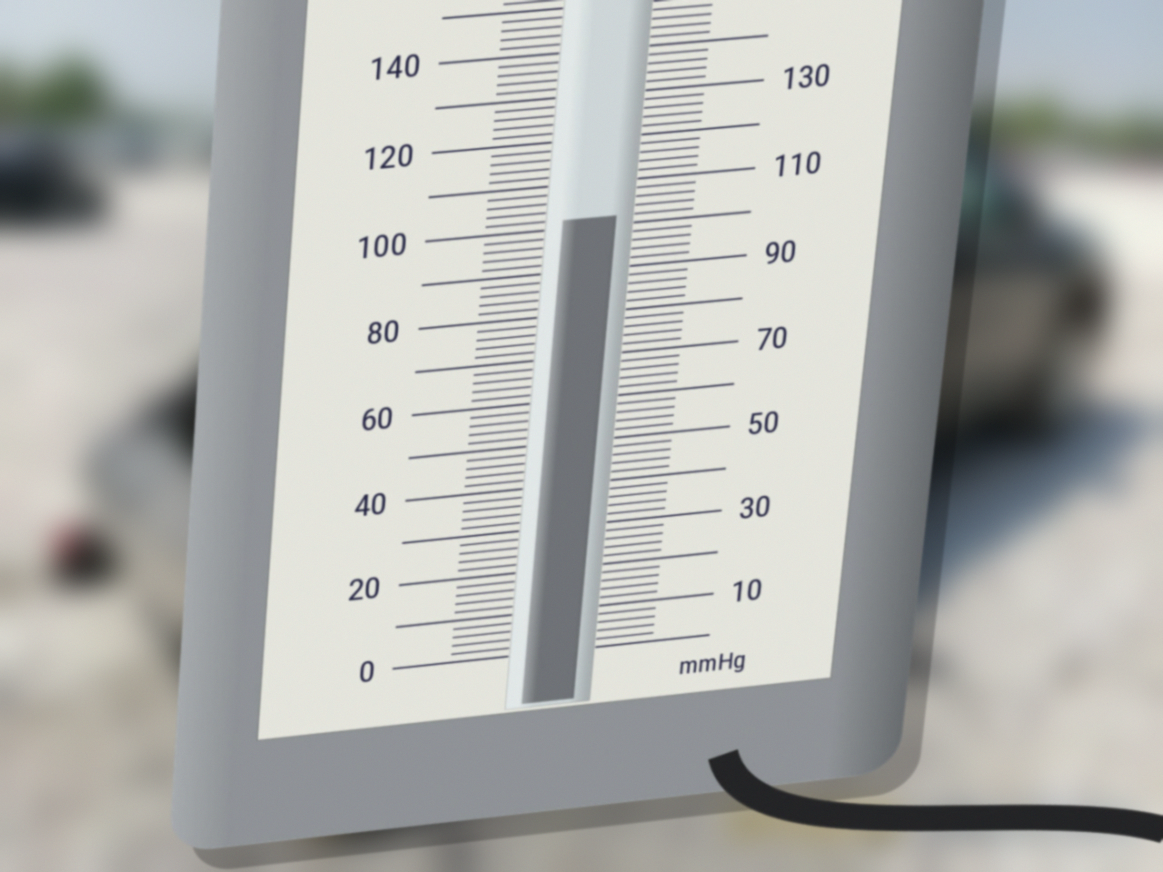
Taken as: 102 mmHg
